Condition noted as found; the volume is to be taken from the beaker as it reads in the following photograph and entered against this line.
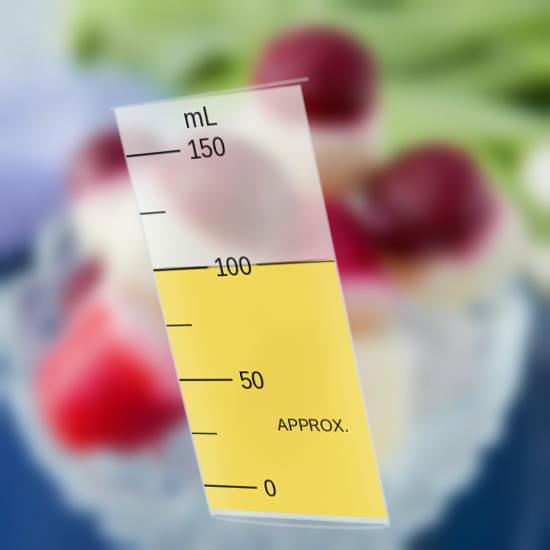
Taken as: 100 mL
